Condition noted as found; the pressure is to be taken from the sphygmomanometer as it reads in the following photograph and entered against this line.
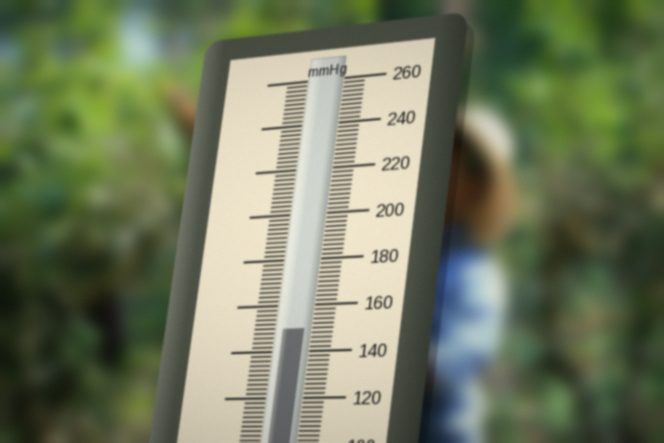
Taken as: 150 mmHg
